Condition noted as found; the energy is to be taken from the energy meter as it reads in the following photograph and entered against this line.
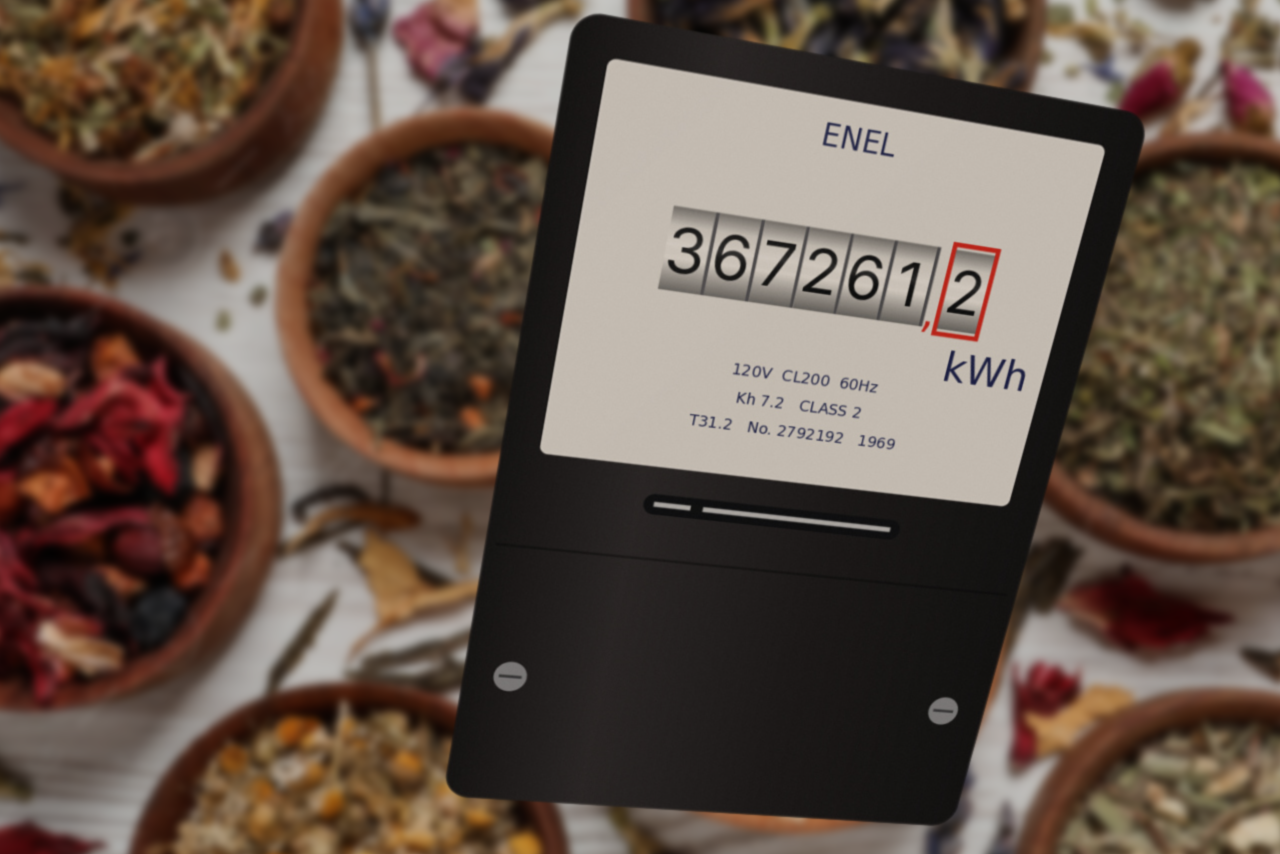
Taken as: 367261.2 kWh
